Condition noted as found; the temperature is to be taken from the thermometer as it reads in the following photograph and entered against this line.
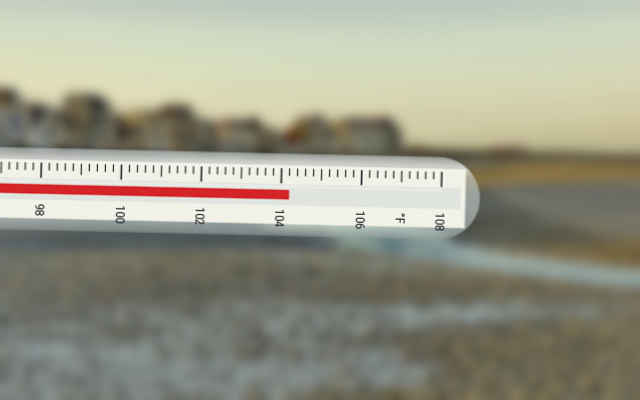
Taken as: 104.2 °F
